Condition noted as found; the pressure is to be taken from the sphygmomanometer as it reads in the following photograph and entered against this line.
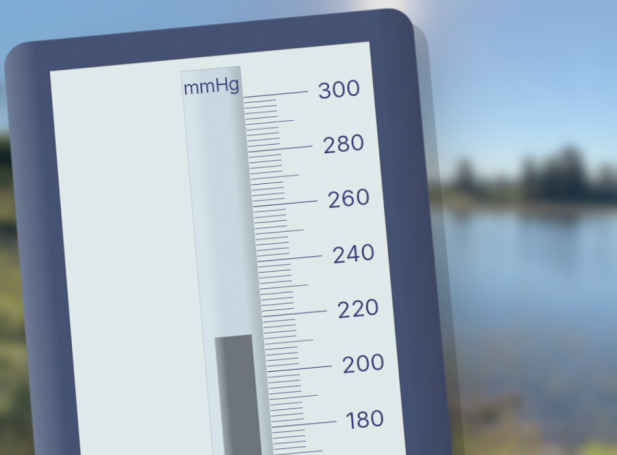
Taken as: 214 mmHg
